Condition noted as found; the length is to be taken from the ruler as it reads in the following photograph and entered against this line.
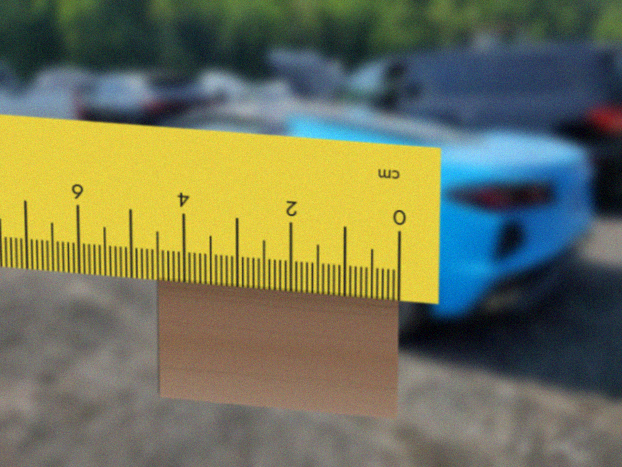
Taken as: 4.5 cm
